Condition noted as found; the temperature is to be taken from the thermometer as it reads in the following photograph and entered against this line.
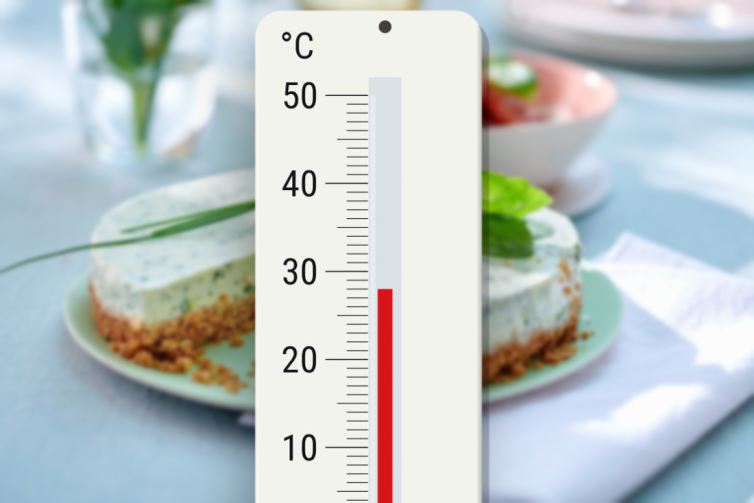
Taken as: 28 °C
